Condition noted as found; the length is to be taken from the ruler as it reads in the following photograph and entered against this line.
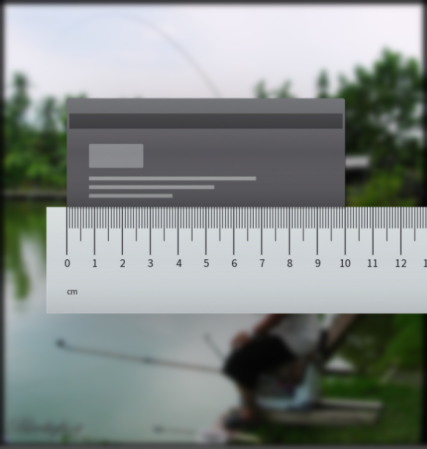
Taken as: 10 cm
